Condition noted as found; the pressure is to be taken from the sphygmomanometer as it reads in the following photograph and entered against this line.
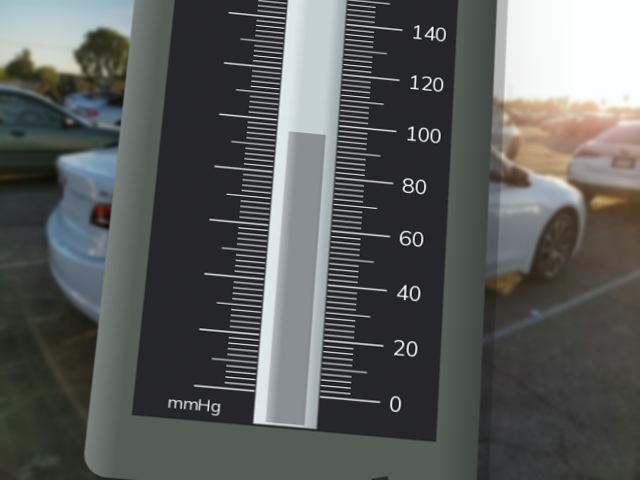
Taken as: 96 mmHg
